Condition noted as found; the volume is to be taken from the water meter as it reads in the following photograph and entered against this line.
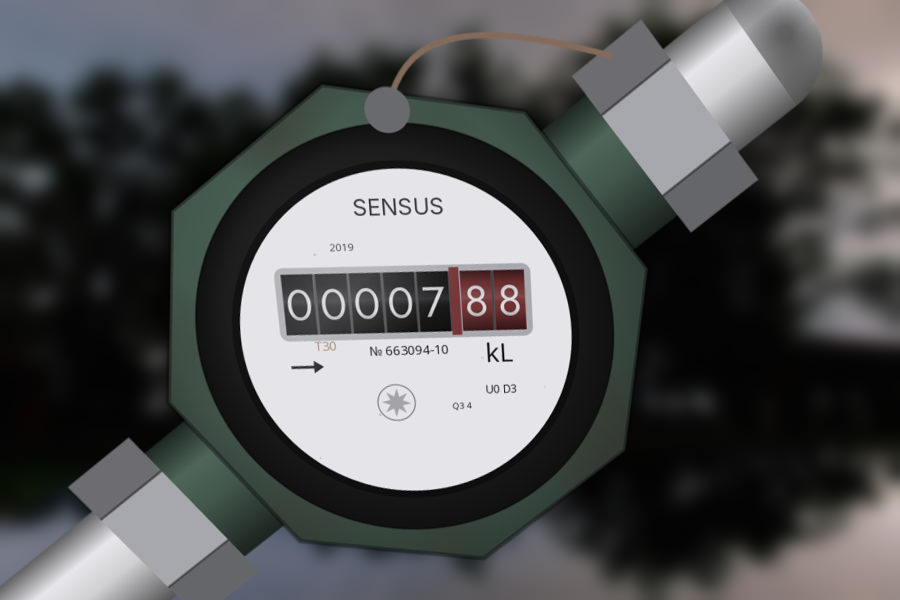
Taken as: 7.88 kL
